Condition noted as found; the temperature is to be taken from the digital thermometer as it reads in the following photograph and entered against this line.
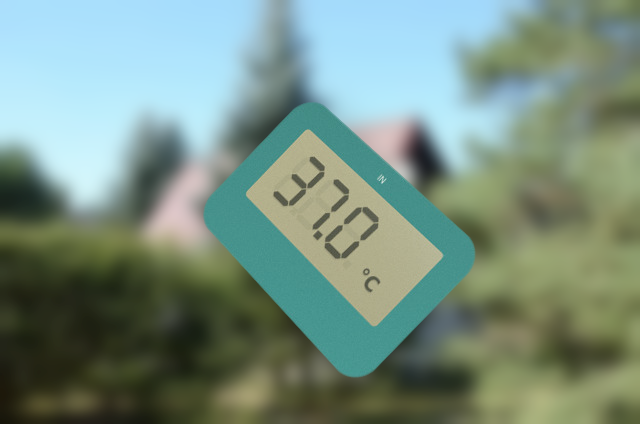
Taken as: 37.0 °C
